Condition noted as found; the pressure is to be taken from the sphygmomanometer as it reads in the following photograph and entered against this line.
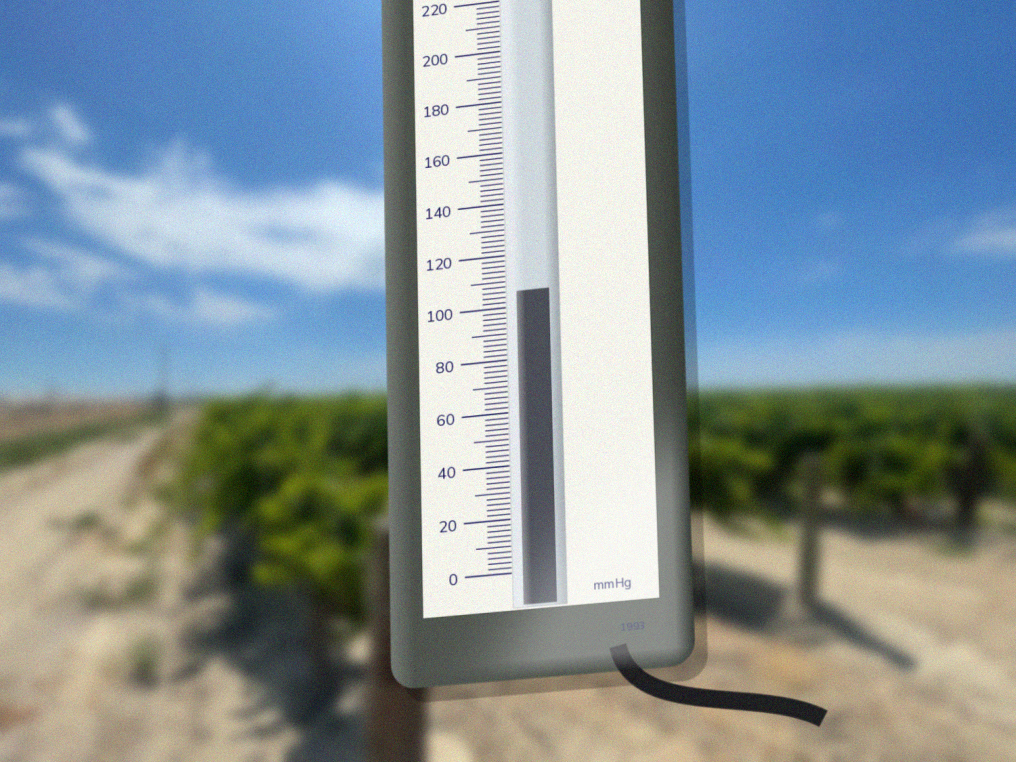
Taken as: 106 mmHg
